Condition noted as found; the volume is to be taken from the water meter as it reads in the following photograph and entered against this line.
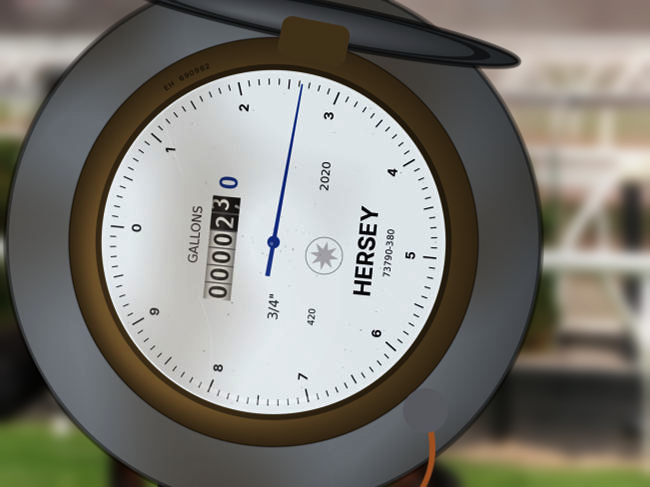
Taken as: 232.6 gal
